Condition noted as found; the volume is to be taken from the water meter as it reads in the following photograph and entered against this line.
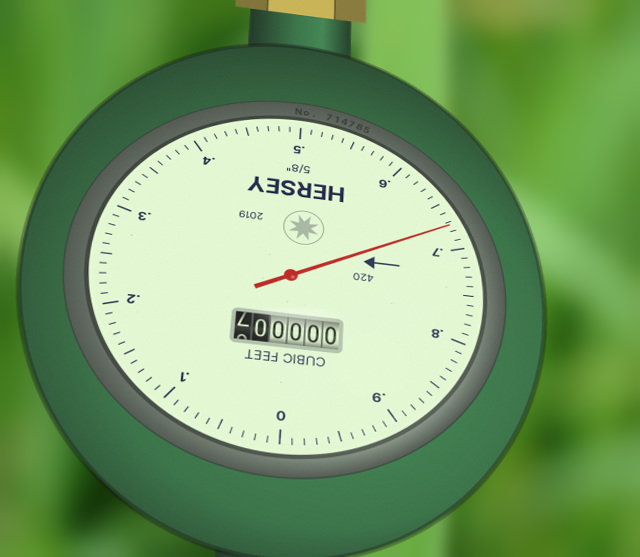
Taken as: 6.67 ft³
